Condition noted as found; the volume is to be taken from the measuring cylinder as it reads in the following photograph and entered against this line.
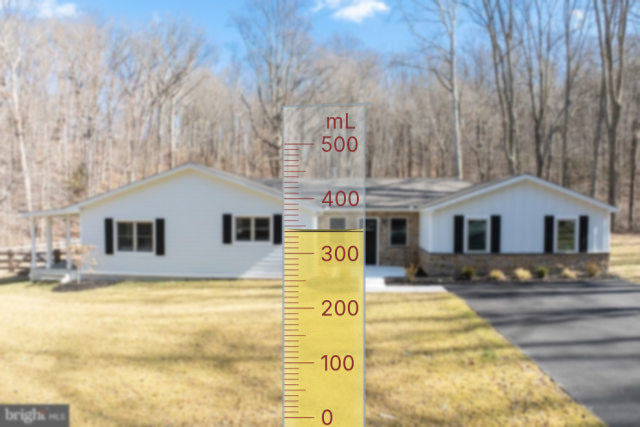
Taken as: 340 mL
